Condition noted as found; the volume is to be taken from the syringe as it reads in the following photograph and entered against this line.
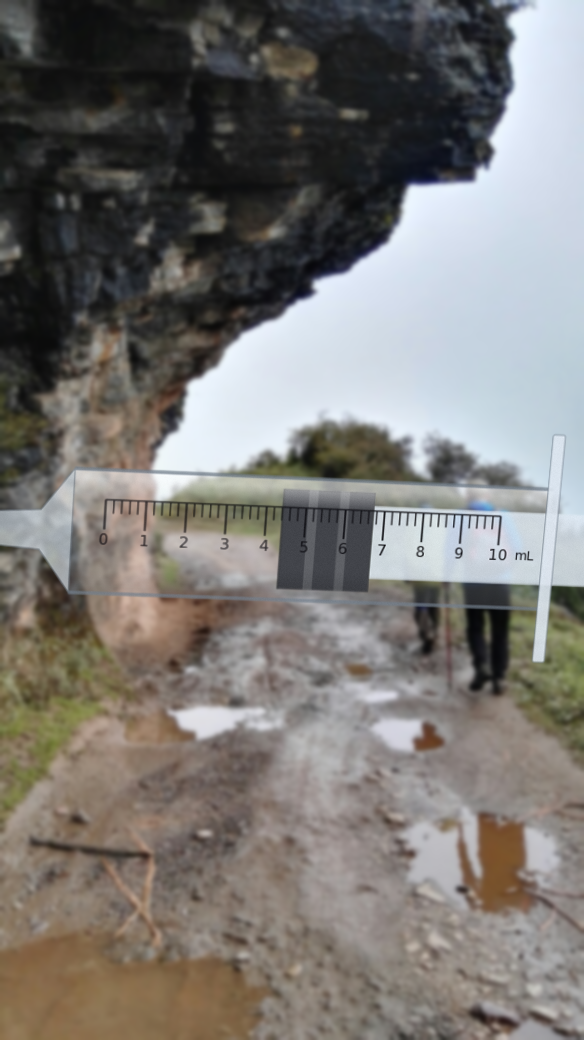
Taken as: 4.4 mL
